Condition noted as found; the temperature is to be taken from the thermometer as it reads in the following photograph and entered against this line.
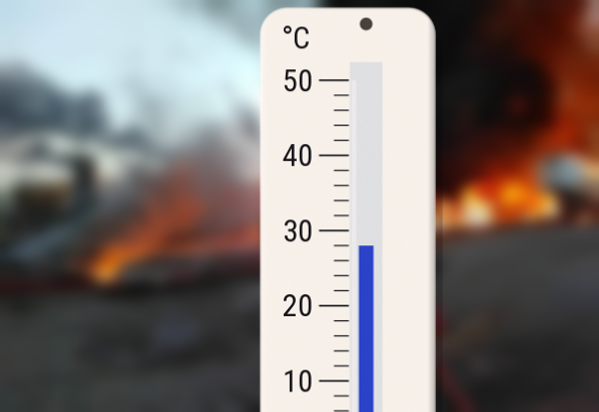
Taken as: 28 °C
